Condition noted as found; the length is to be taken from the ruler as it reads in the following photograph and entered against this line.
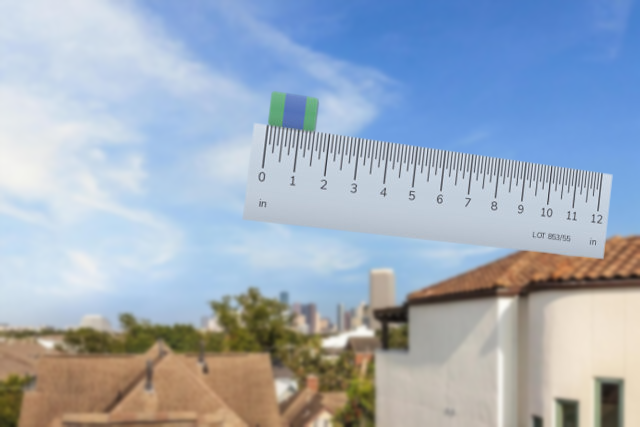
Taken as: 1.5 in
